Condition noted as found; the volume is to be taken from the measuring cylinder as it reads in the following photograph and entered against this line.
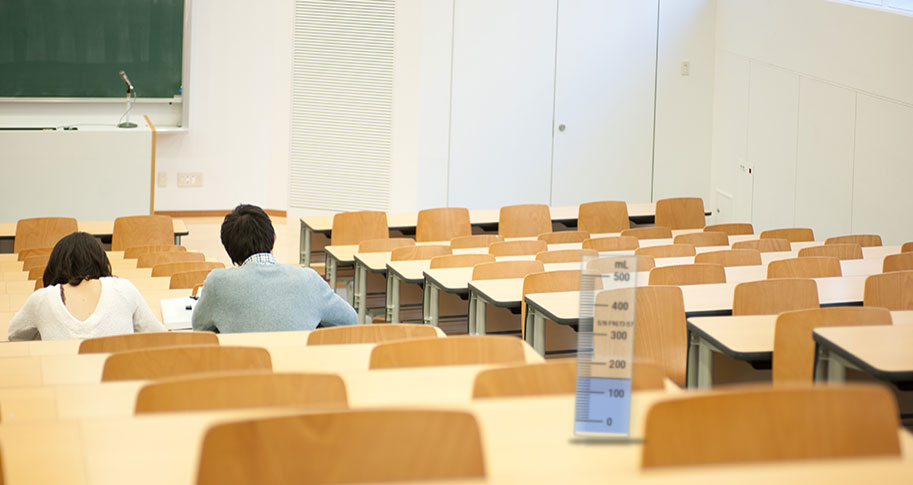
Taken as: 150 mL
